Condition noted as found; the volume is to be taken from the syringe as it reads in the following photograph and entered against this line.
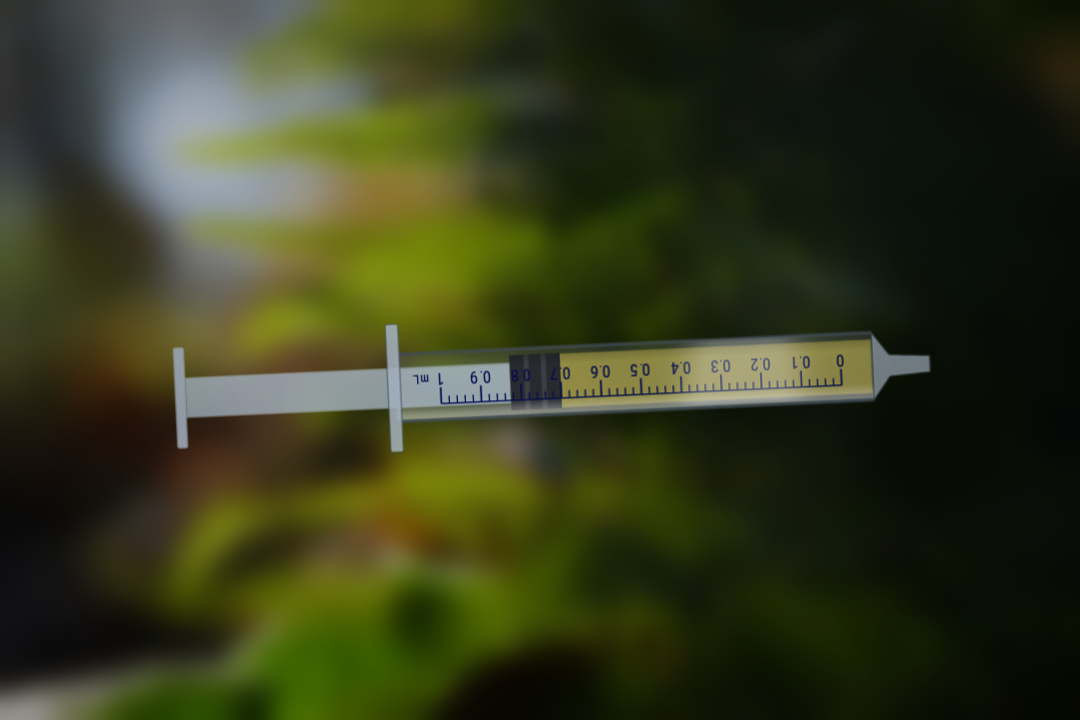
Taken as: 0.7 mL
